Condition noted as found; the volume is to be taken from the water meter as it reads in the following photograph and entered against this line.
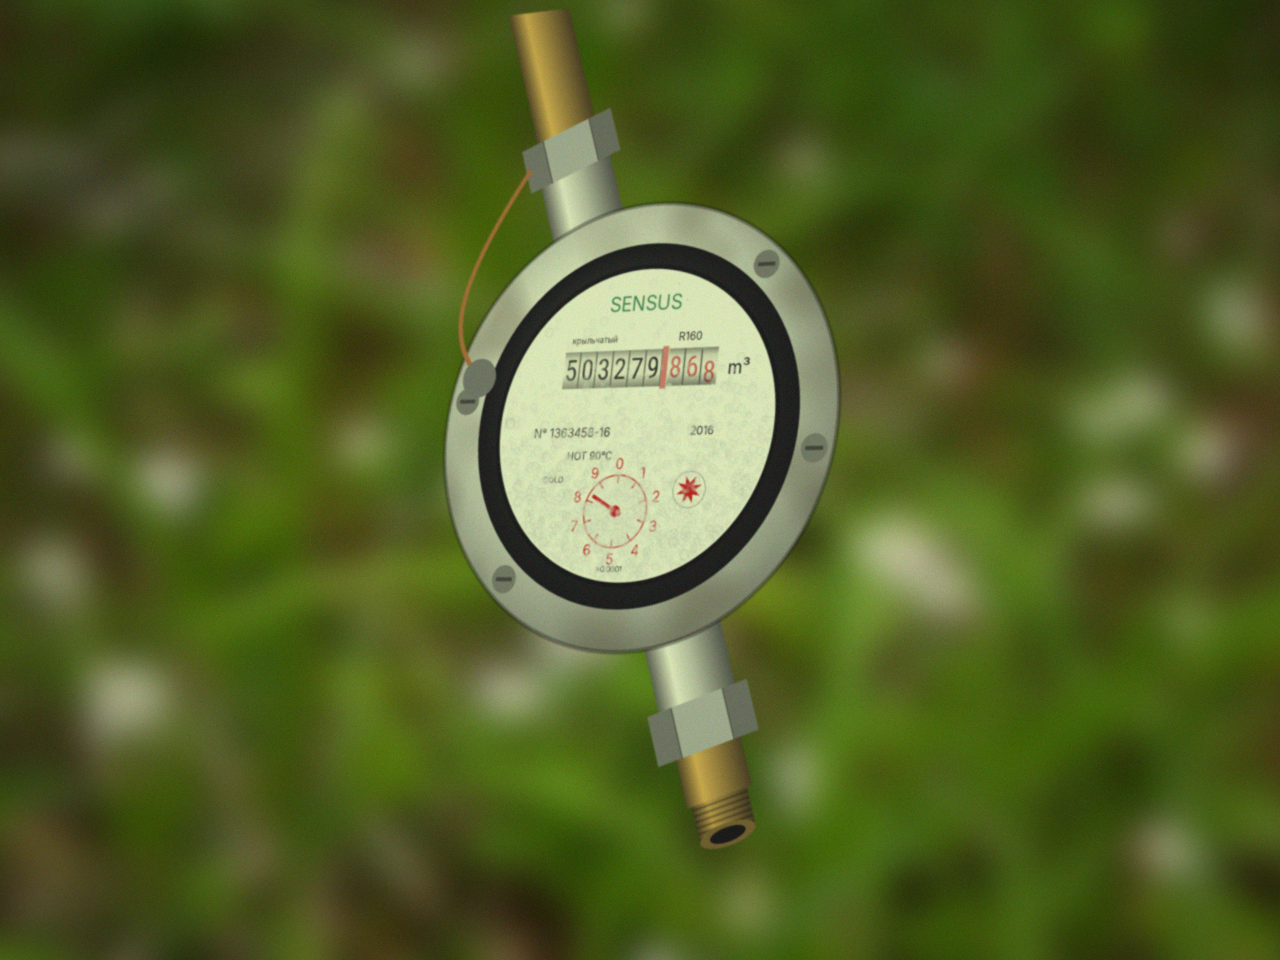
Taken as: 503279.8678 m³
